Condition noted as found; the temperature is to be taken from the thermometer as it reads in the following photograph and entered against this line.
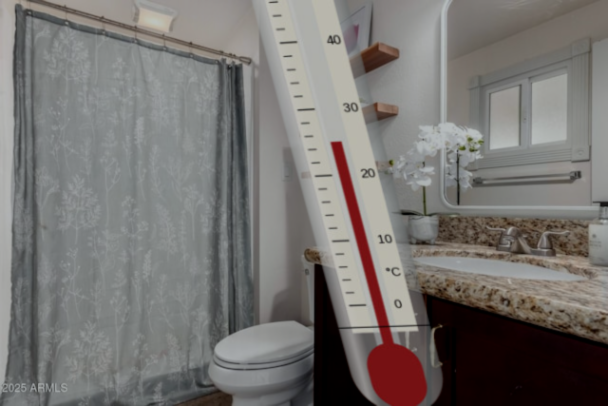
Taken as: 25 °C
